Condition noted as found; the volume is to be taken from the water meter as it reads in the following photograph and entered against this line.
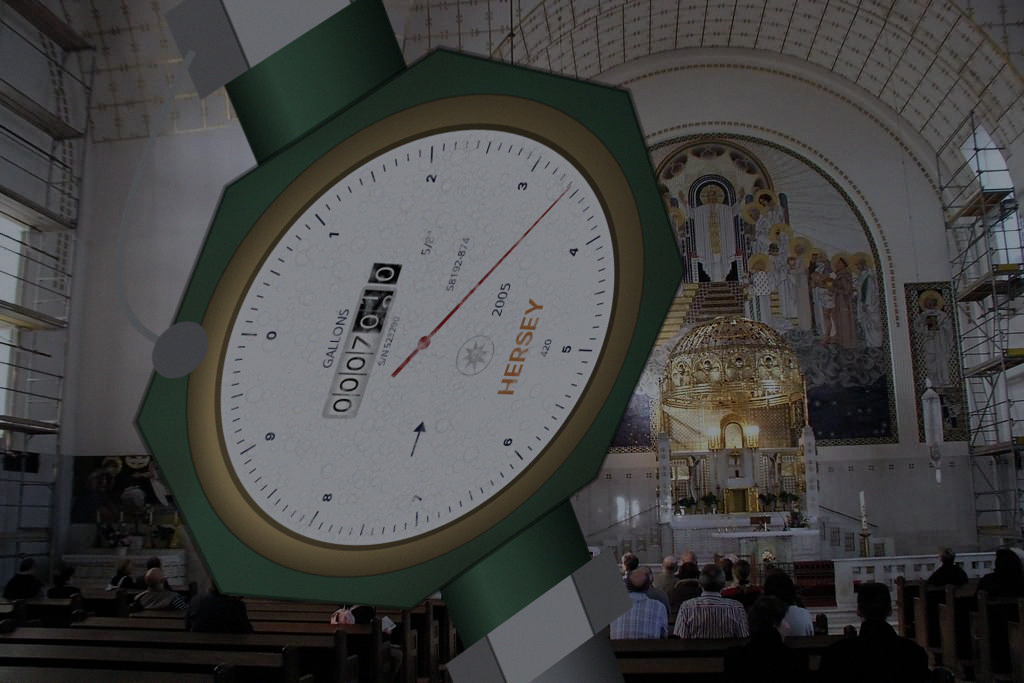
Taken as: 7013.4 gal
